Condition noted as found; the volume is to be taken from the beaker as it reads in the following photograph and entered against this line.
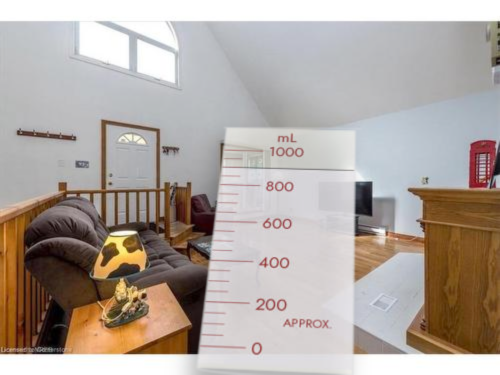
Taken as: 900 mL
